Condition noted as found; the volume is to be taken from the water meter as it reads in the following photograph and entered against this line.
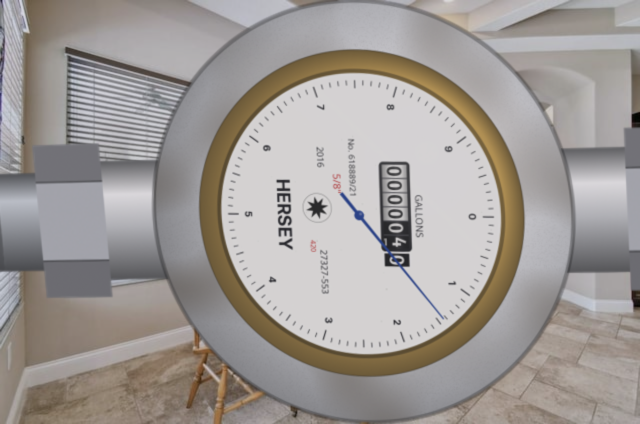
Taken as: 41.4 gal
